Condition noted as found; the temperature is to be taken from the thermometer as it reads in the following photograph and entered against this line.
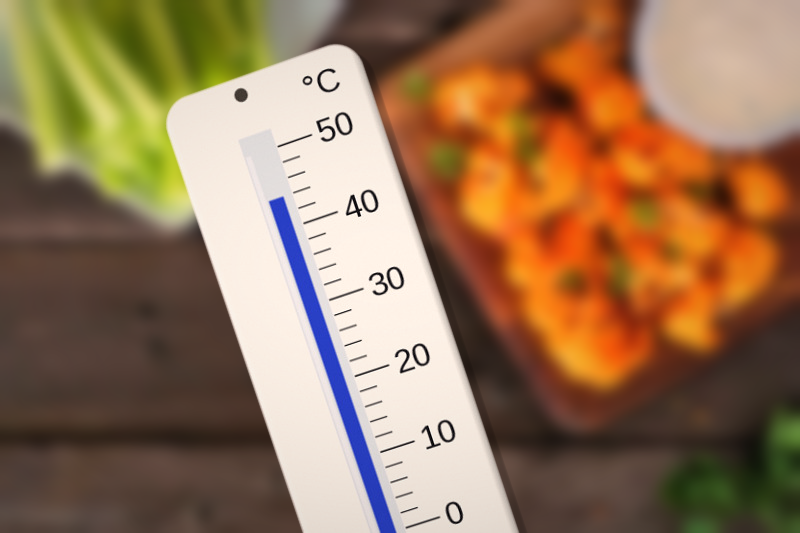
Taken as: 44 °C
